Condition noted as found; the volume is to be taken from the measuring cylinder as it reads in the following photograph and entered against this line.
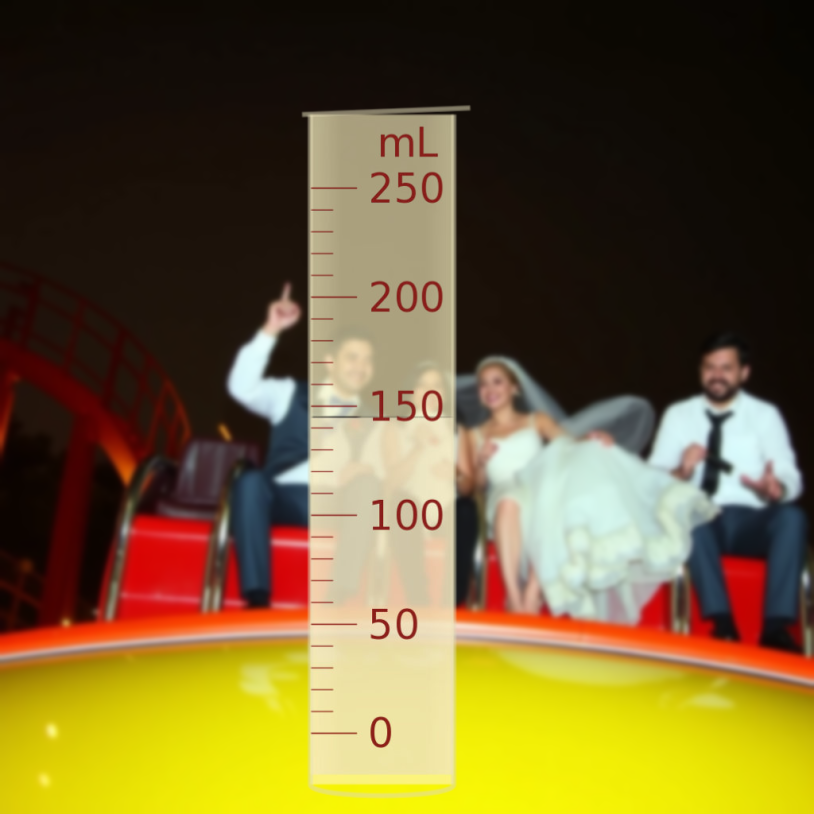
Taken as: 145 mL
